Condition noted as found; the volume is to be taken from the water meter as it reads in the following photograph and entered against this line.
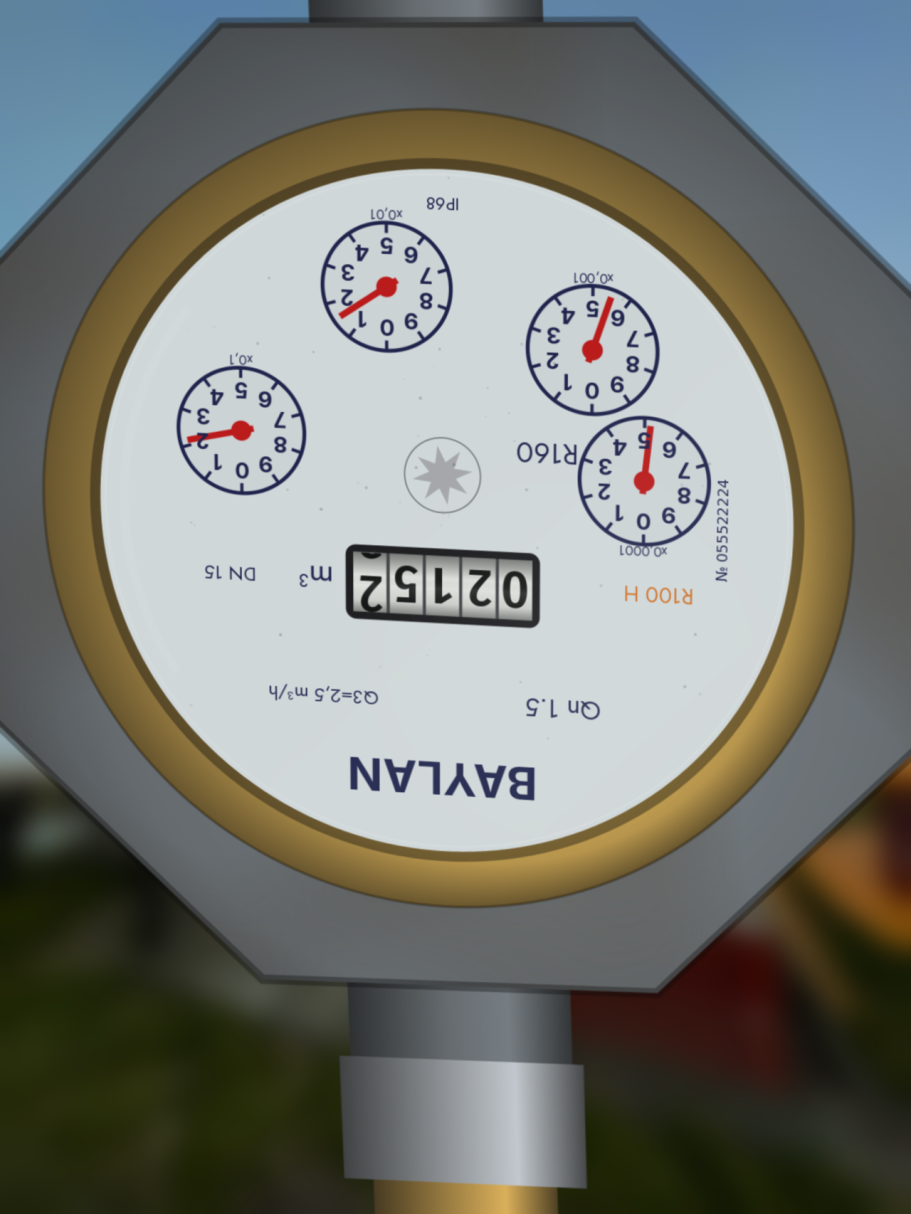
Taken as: 2152.2155 m³
